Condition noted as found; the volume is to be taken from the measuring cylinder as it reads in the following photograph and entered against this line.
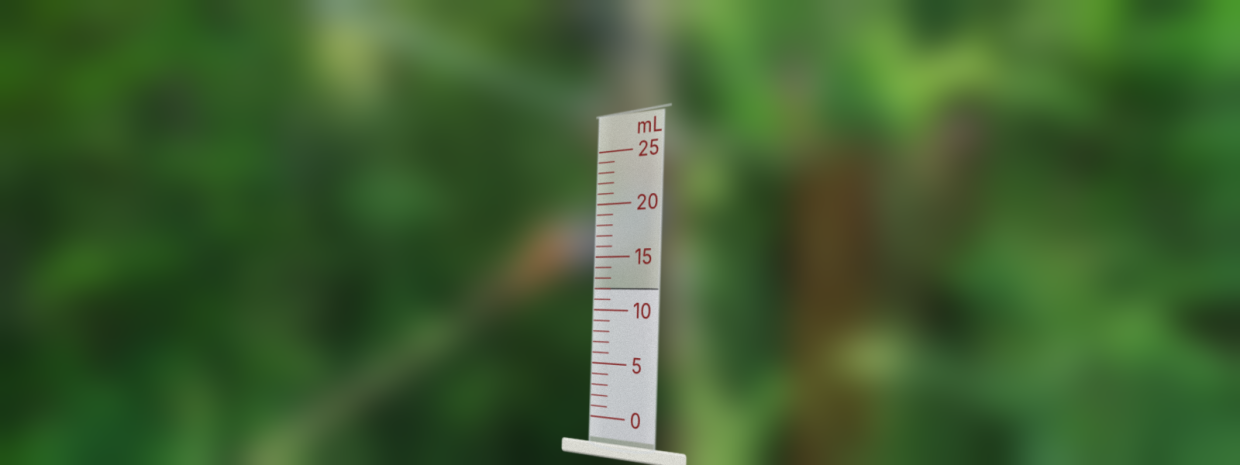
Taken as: 12 mL
